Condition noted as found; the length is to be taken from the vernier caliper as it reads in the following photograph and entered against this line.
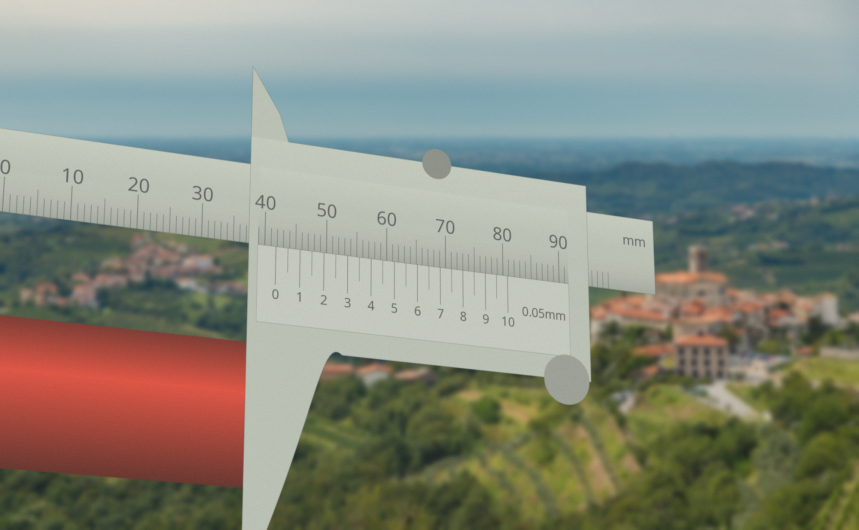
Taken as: 41.8 mm
